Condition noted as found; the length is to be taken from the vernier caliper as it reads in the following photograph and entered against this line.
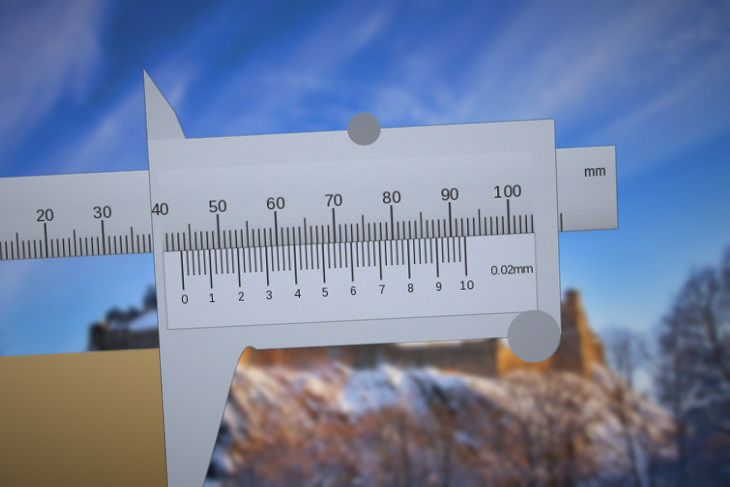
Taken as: 43.4 mm
